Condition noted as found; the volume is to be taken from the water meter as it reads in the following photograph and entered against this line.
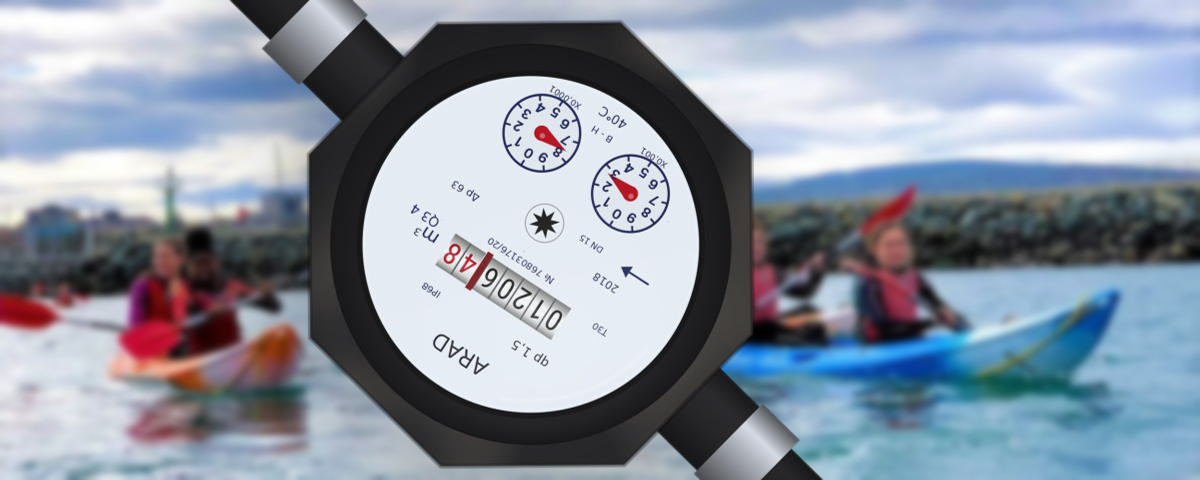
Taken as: 1206.4827 m³
